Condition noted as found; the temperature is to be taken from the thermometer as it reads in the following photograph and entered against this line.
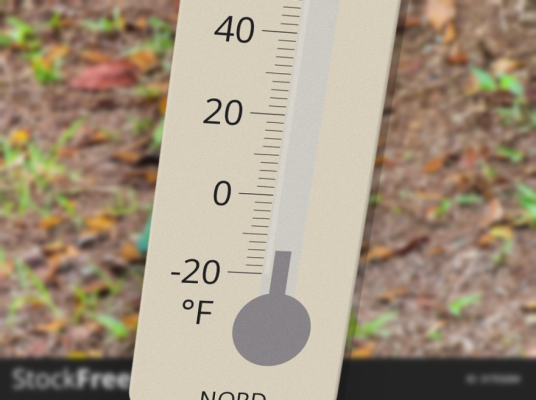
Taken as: -14 °F
